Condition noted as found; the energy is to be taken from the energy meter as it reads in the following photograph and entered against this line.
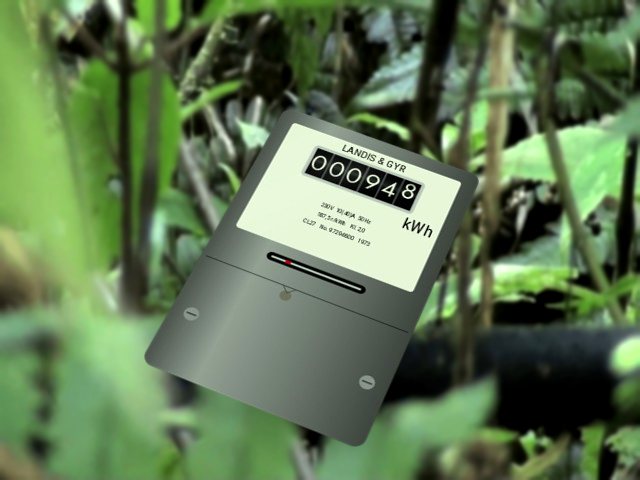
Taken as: 948 kWh
